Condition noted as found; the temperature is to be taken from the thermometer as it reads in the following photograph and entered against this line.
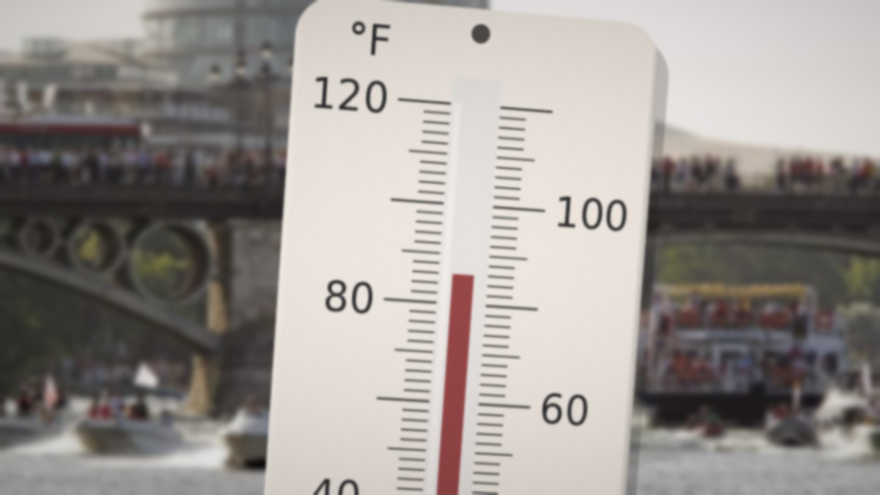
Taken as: 86 °F
